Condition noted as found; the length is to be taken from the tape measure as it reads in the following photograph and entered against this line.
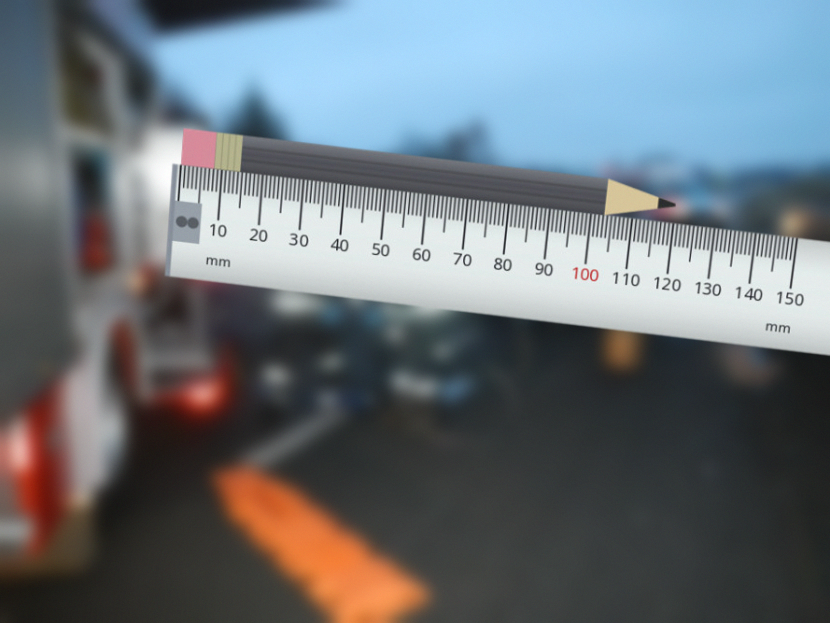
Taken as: 120 mm
